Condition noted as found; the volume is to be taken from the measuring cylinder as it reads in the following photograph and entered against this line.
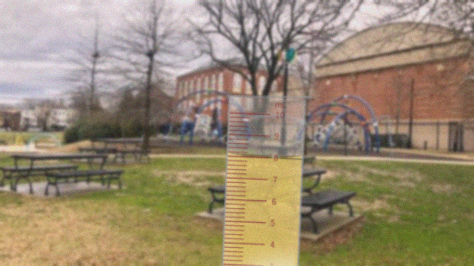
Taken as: 8 mL
